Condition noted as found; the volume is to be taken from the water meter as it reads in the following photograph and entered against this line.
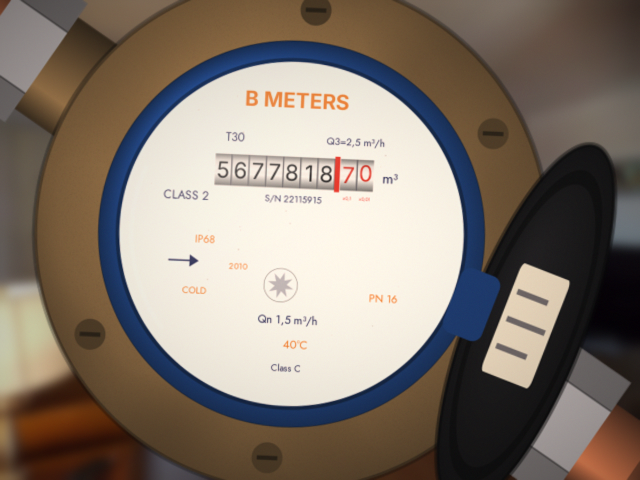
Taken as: 5677818.70 m³
